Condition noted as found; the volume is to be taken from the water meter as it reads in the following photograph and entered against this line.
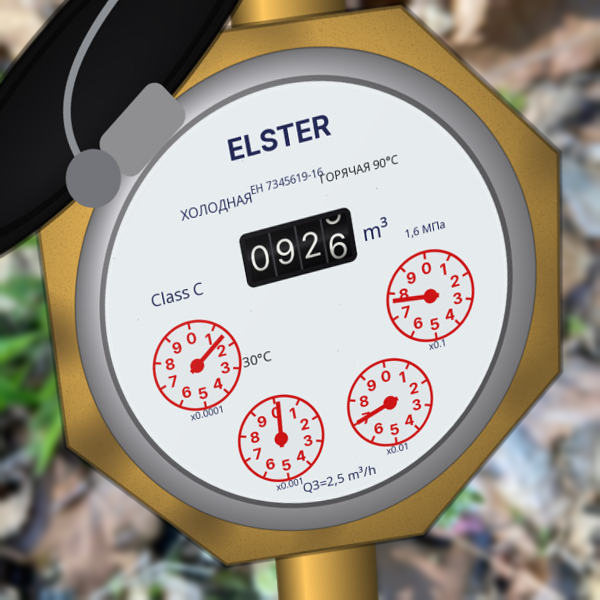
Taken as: 925.7701 m³
